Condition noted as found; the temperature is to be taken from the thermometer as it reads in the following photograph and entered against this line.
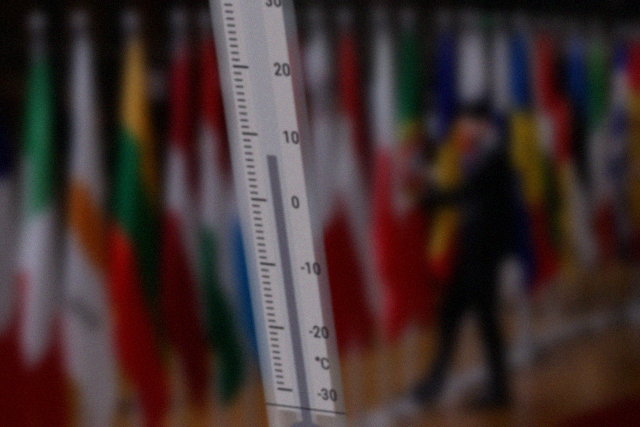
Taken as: 7 °C
